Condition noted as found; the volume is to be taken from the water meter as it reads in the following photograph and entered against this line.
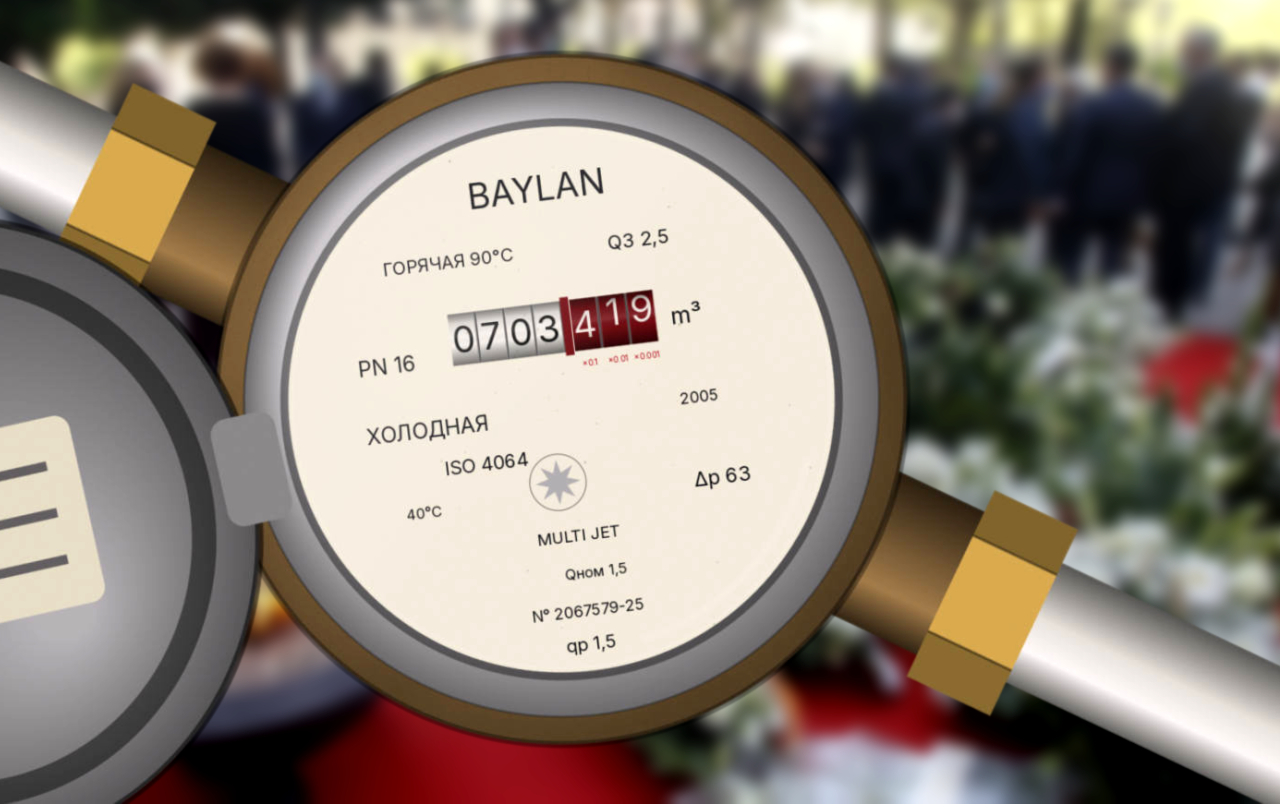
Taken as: 703.419 m³
